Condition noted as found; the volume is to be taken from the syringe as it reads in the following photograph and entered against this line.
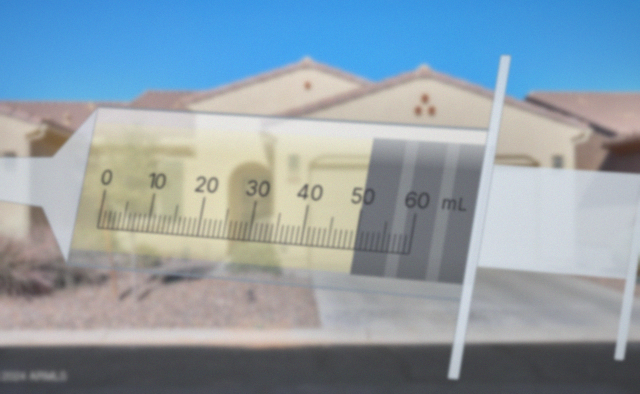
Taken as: 50 mL
